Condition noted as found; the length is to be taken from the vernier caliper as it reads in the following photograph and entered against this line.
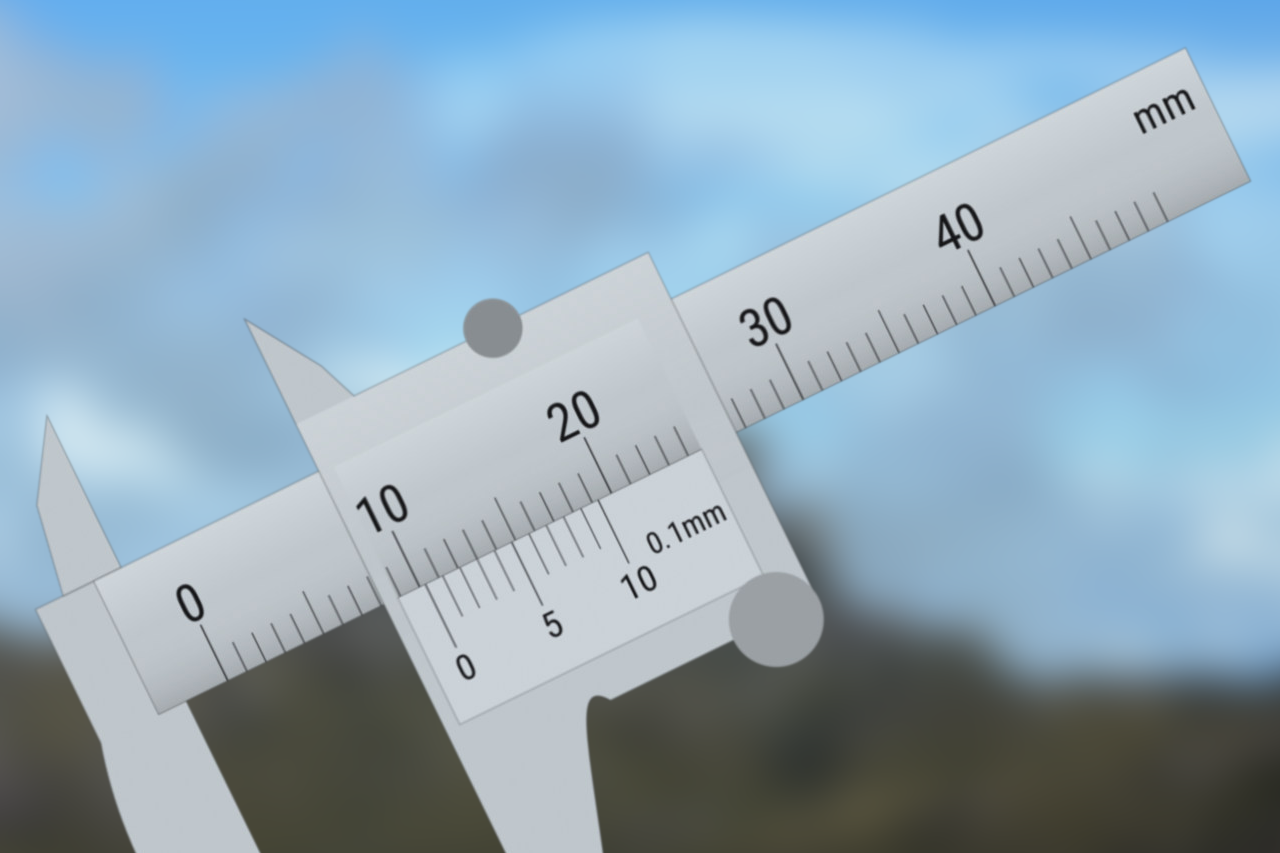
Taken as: 10.3 mm
